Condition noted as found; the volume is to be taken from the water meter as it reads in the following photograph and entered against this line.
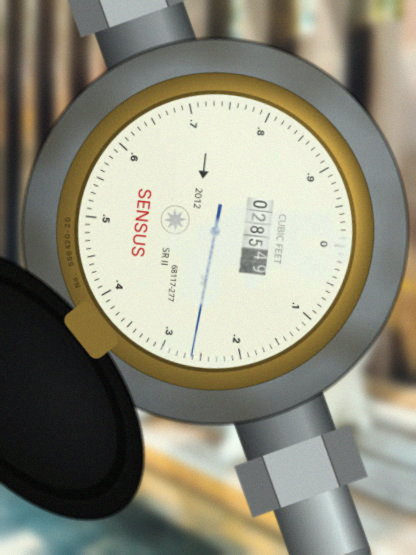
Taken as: 28549.26 ft³
